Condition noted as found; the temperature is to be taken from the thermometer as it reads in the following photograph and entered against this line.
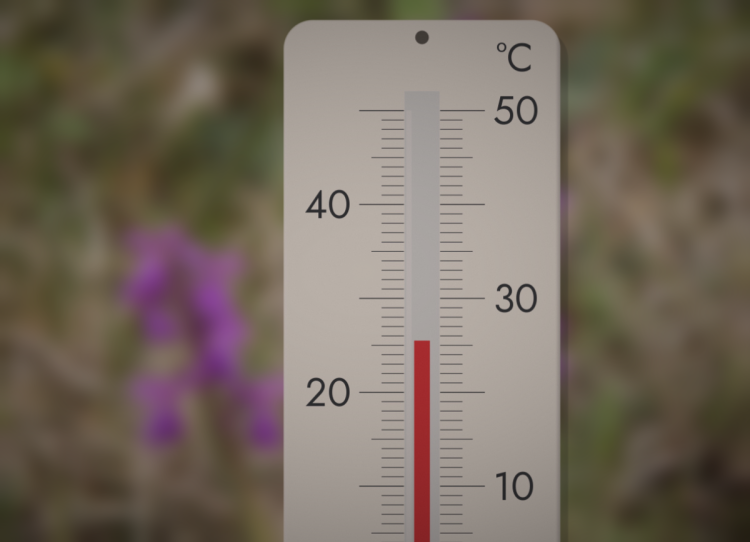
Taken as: 25.5 °C
